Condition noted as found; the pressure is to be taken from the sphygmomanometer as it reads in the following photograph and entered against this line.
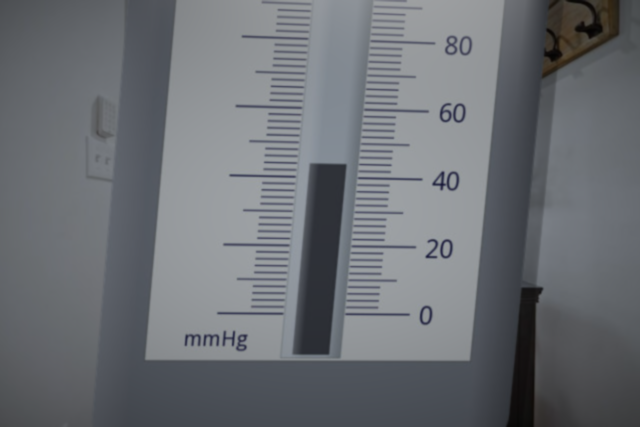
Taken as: 44 mmHg
